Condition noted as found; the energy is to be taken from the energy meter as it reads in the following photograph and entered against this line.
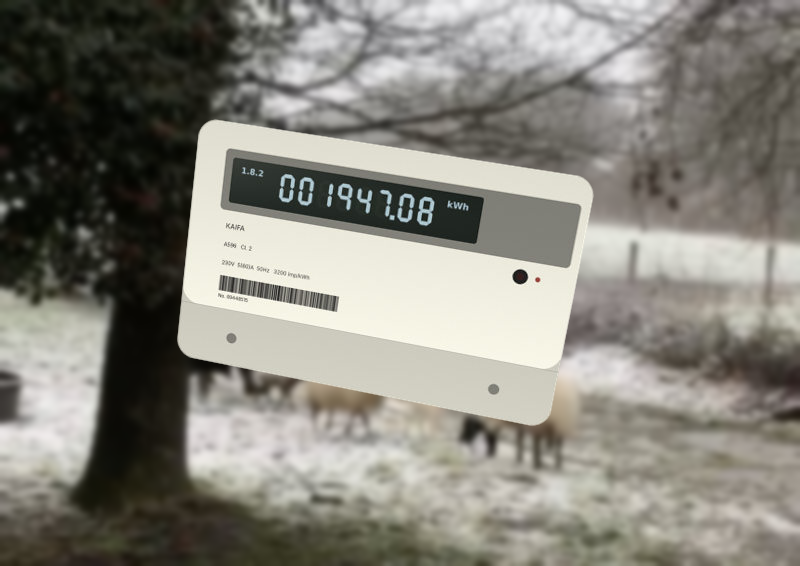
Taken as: 1947.08 kWh
